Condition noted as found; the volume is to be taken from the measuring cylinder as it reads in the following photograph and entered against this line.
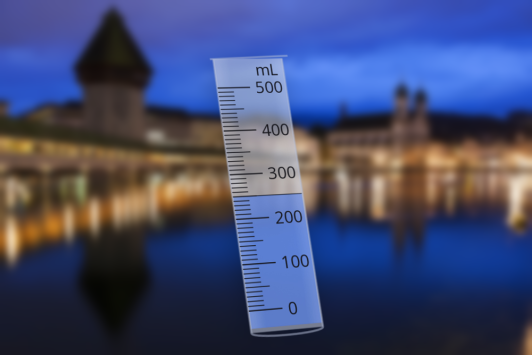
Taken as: 250 mL
